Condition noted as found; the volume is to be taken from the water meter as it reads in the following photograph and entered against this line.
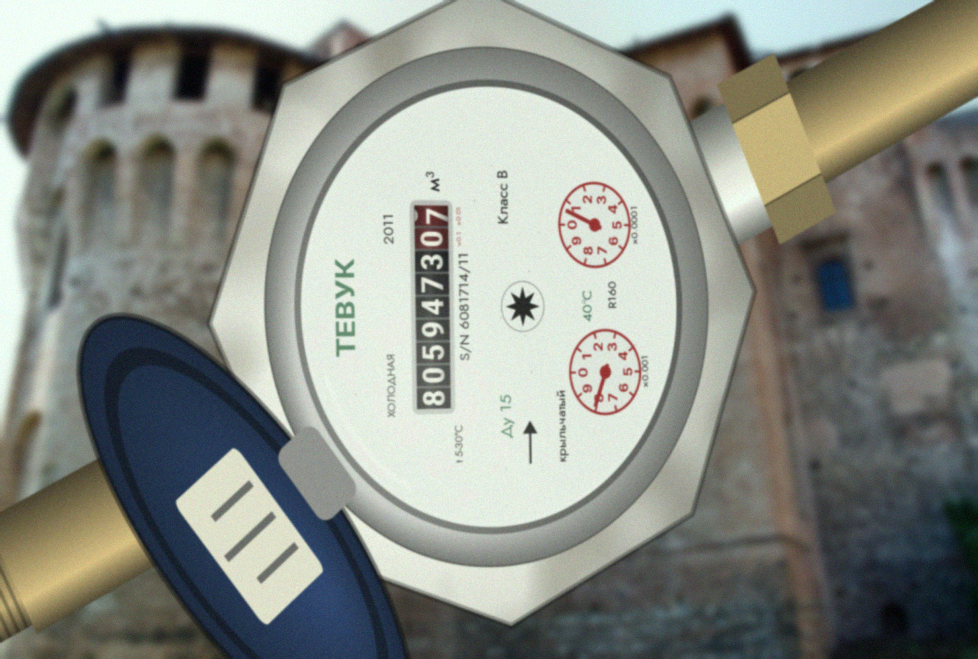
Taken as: 8059473.0680 m³
